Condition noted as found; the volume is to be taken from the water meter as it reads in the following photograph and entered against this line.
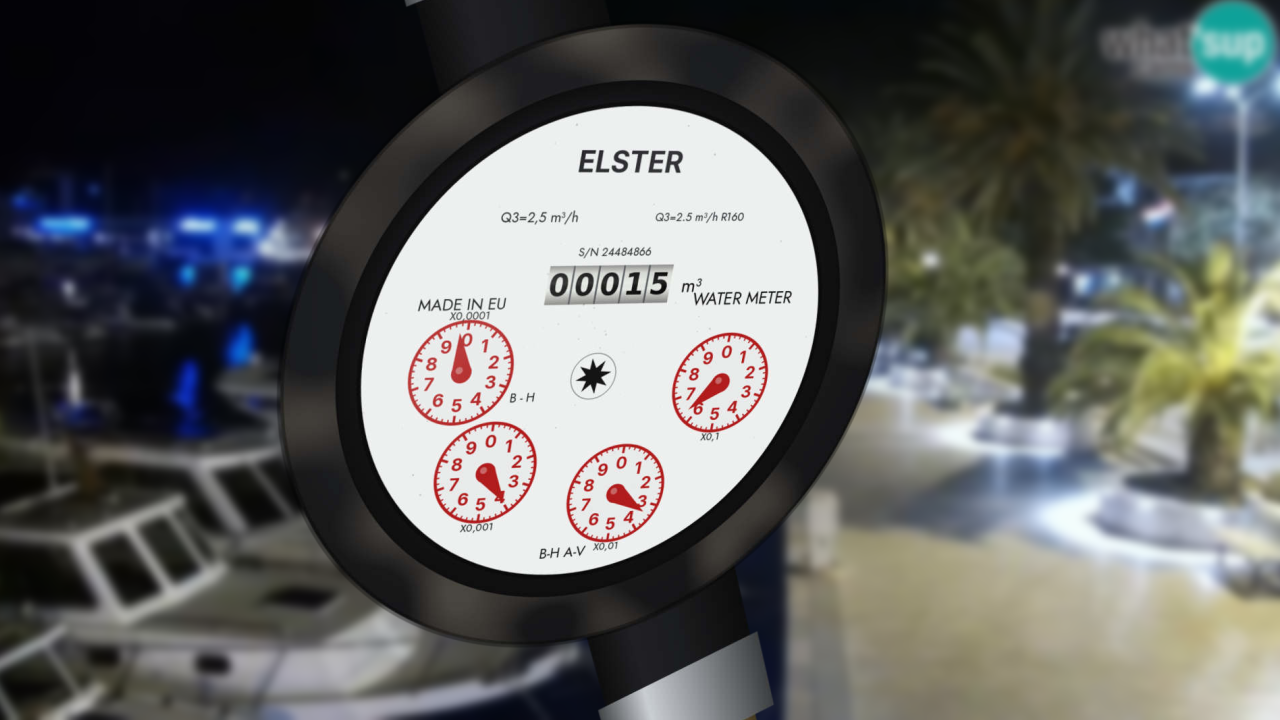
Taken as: 15.6339 m³
